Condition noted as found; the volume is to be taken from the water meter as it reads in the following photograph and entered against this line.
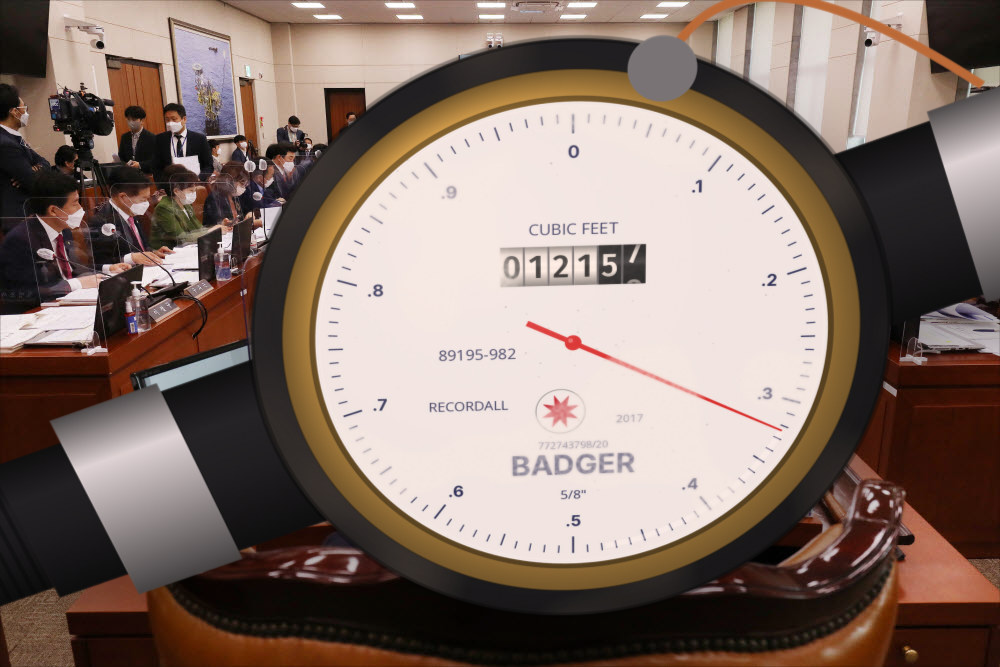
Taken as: 12157.32 ft³
